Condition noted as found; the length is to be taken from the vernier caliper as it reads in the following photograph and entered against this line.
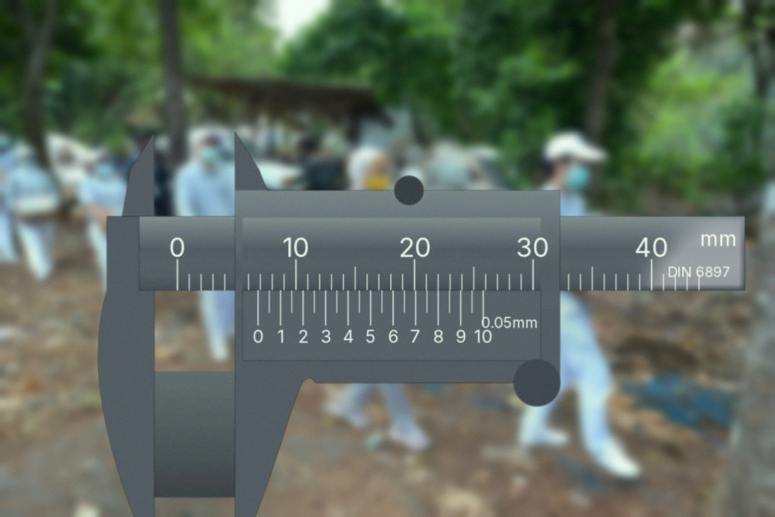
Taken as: 6.8 mm
